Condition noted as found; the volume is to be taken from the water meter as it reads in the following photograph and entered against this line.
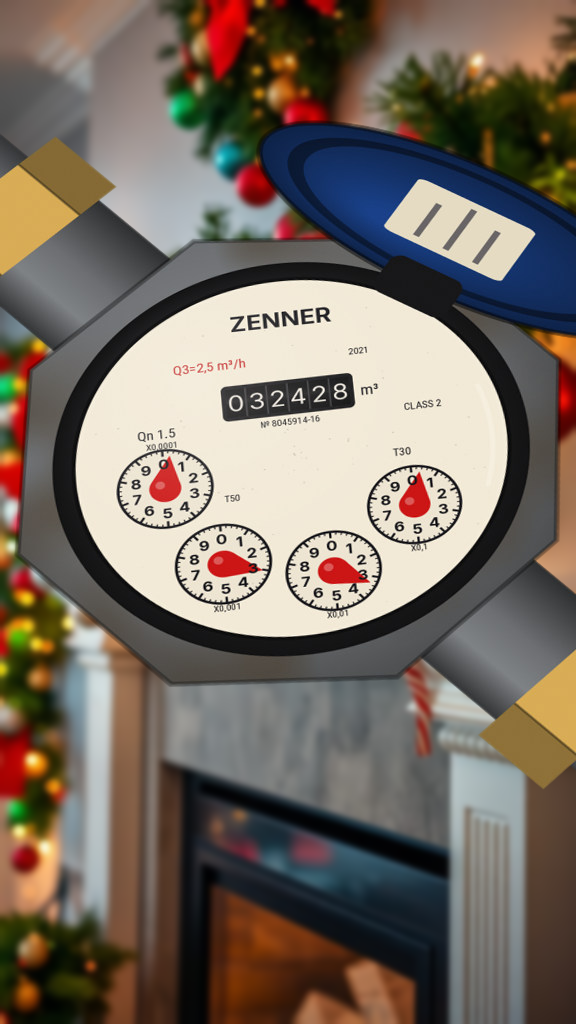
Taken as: 32428.0330 m³
